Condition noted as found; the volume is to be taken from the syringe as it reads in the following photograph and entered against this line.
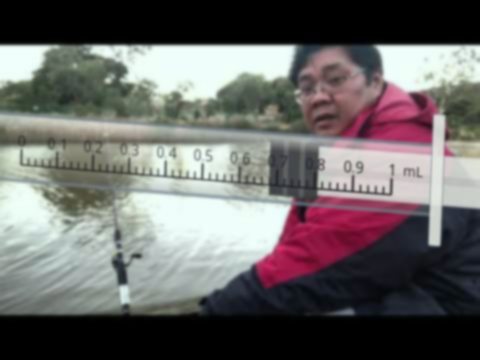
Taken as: 0.68 mL
